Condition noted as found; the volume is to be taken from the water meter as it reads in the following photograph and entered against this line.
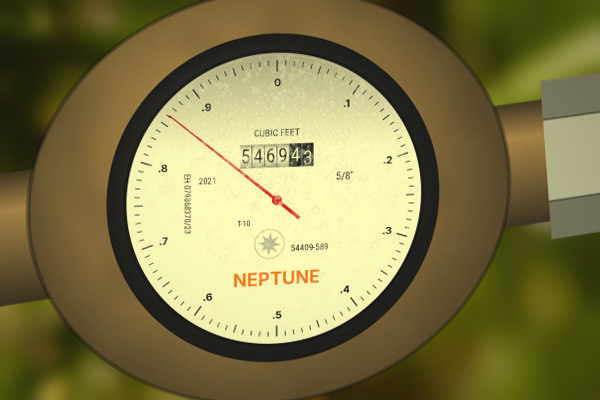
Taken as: 546942.86 ft³
